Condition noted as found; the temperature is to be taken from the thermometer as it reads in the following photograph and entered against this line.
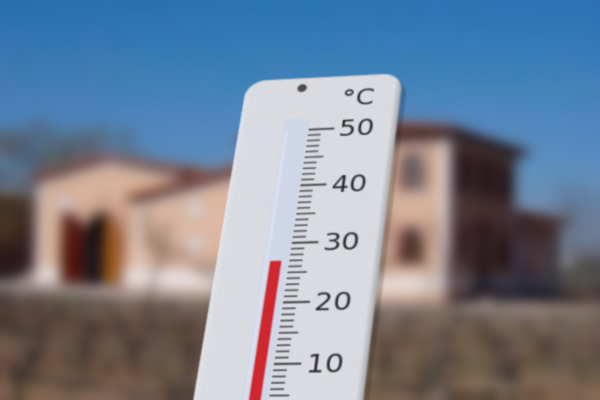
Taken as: 27 °C
